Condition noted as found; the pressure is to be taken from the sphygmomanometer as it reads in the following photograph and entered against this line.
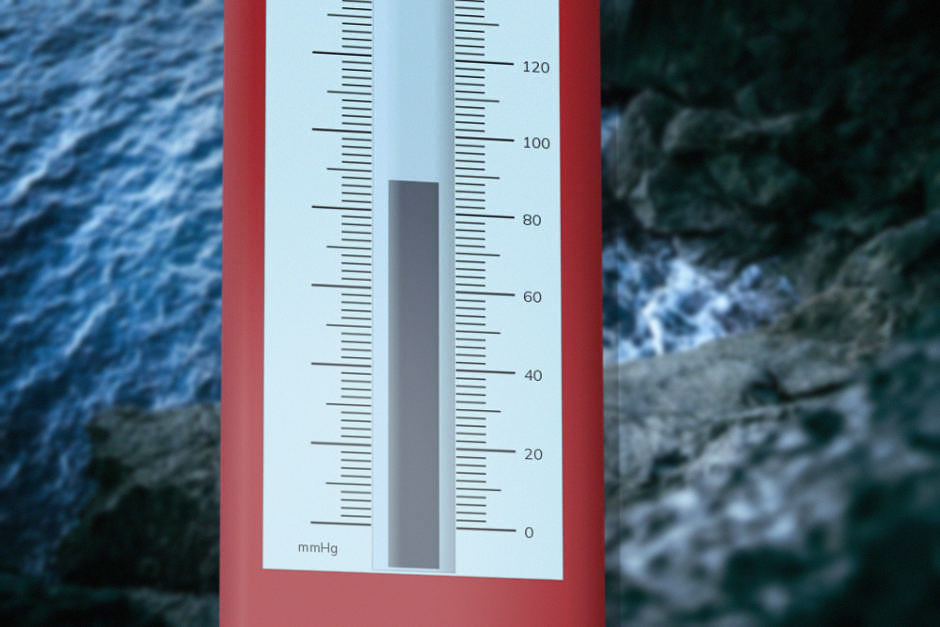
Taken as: 88 mmHg
